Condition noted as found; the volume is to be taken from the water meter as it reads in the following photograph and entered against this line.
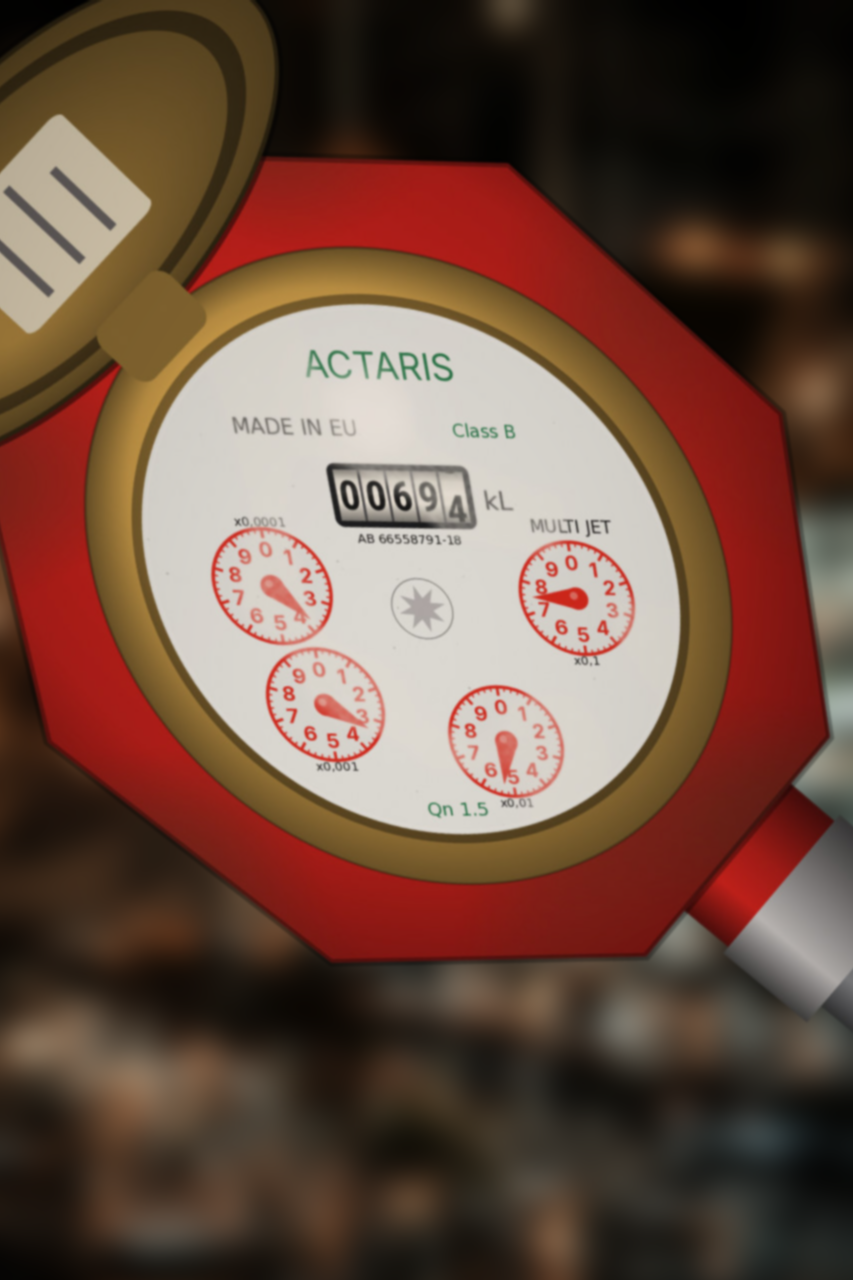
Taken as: 693.7533 kL
